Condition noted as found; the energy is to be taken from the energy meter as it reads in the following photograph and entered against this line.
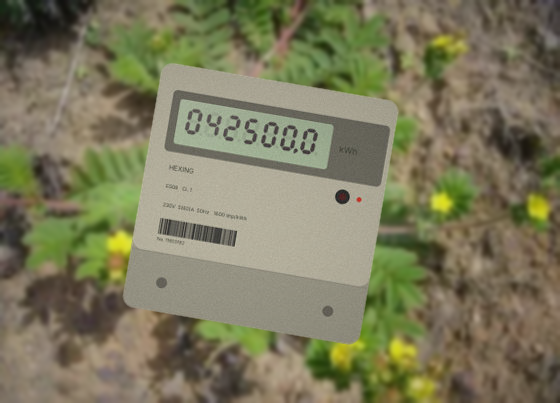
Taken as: 42500.0 kWh
